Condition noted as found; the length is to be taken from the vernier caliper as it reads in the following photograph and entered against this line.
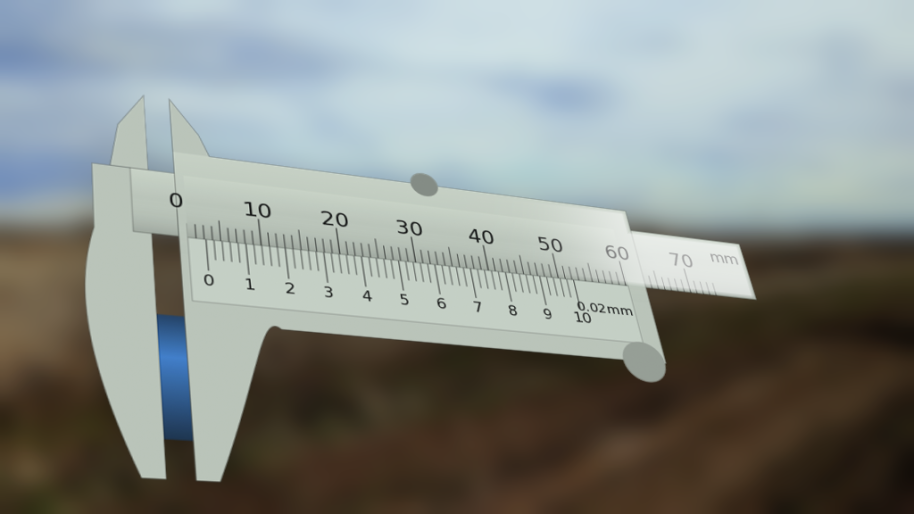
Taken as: 3.2 mm
